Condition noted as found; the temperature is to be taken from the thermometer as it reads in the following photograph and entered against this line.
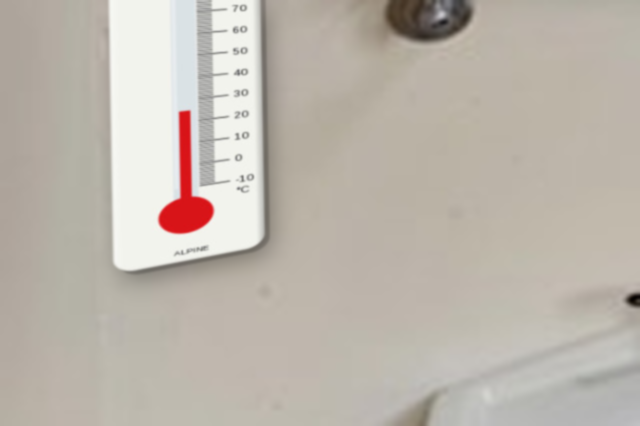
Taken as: 25 °C
